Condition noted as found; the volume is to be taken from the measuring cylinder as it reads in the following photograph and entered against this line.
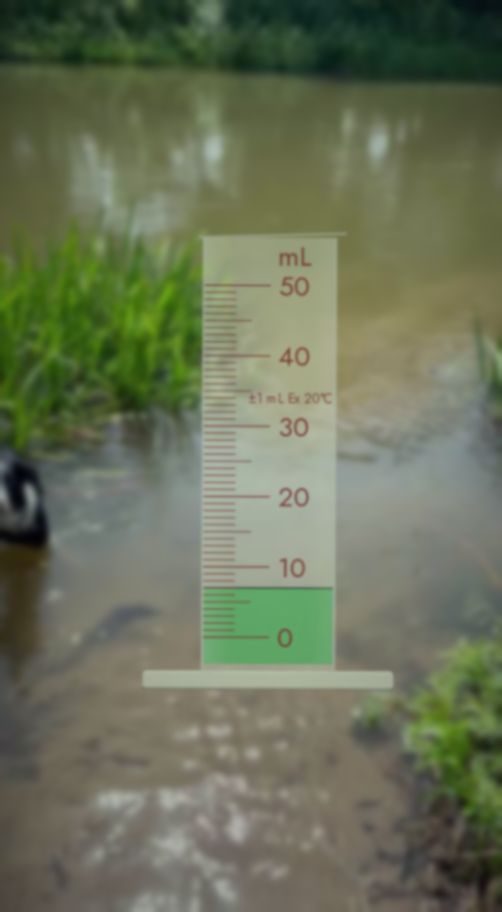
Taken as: 7 mL
